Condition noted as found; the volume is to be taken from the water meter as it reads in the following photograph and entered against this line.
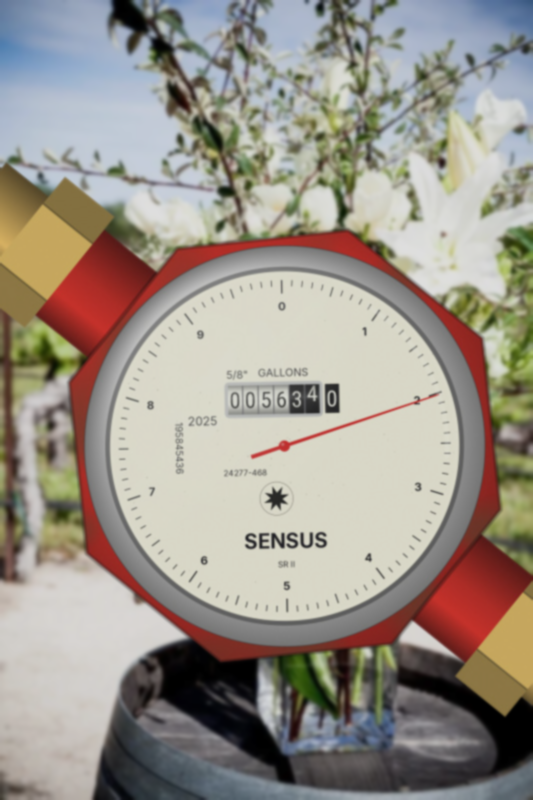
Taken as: 56342.0 gal
